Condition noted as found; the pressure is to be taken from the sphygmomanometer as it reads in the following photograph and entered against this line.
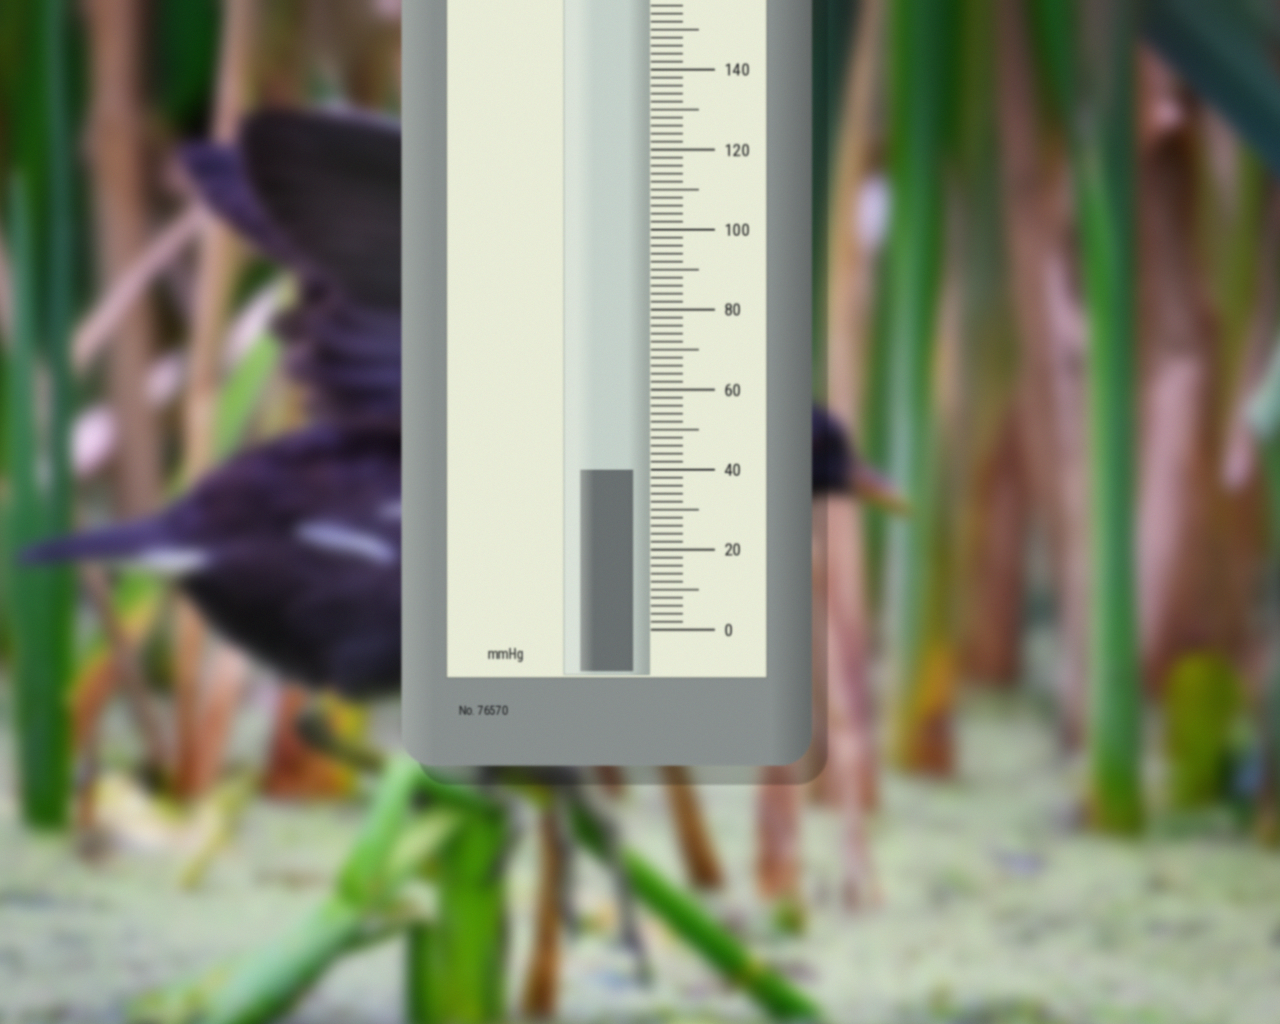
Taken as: 40 mmHg
